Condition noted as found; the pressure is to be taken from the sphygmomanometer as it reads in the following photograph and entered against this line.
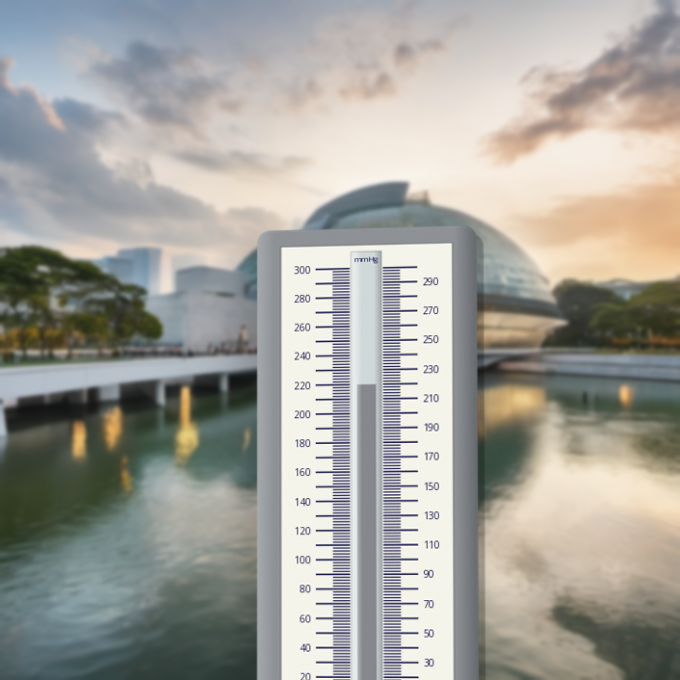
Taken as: 220 mmHg
